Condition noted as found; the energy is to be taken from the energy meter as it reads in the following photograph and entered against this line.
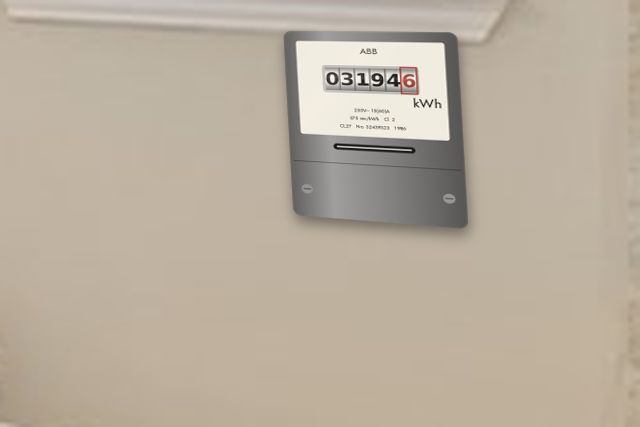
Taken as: 3194.6 kWh
